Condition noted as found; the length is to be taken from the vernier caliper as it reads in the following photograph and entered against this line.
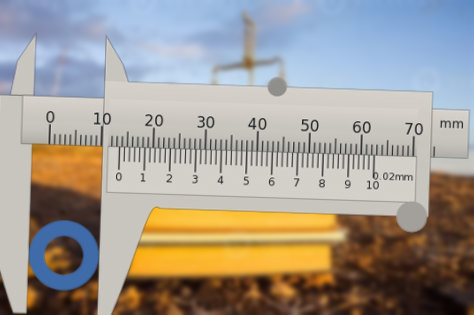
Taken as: 13.5 mm
